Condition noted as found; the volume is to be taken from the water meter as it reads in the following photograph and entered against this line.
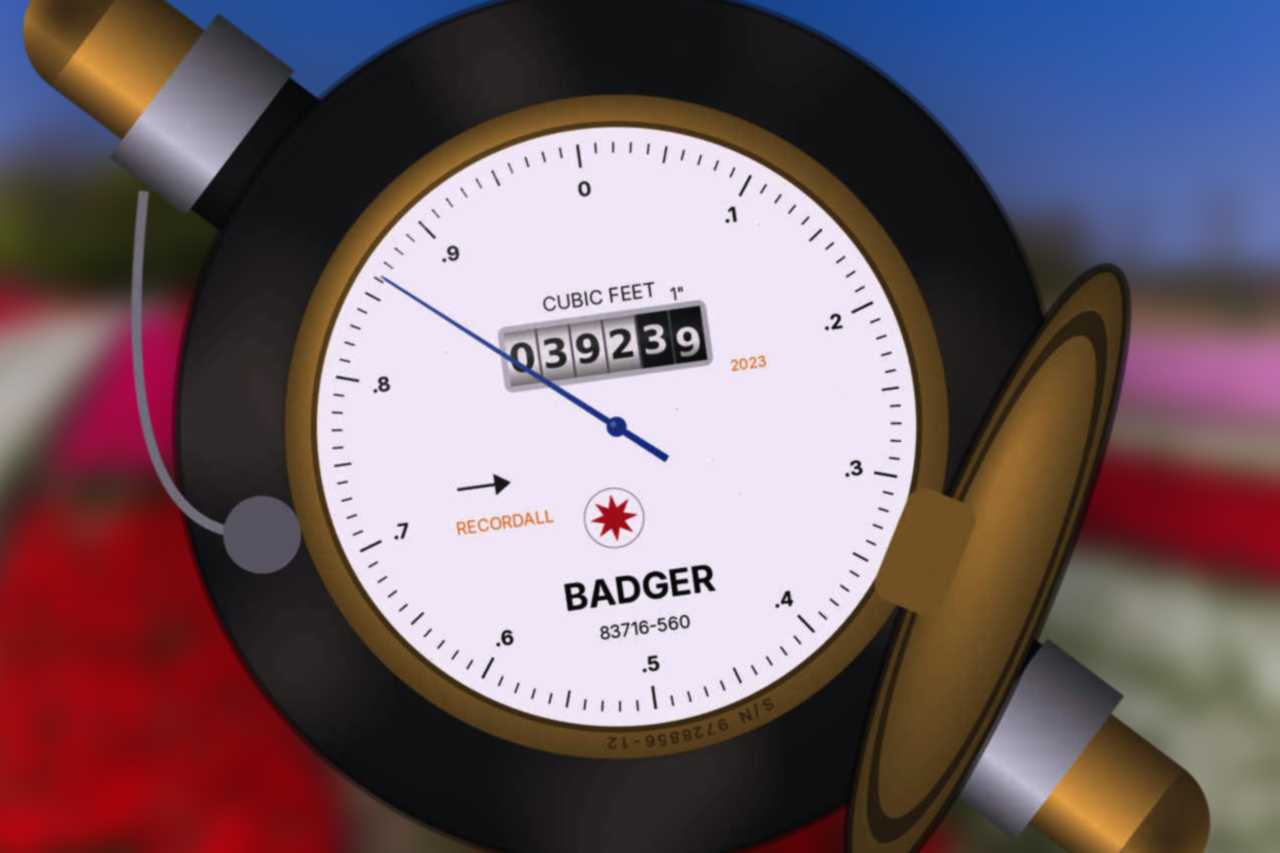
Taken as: 39238.86 ft³
